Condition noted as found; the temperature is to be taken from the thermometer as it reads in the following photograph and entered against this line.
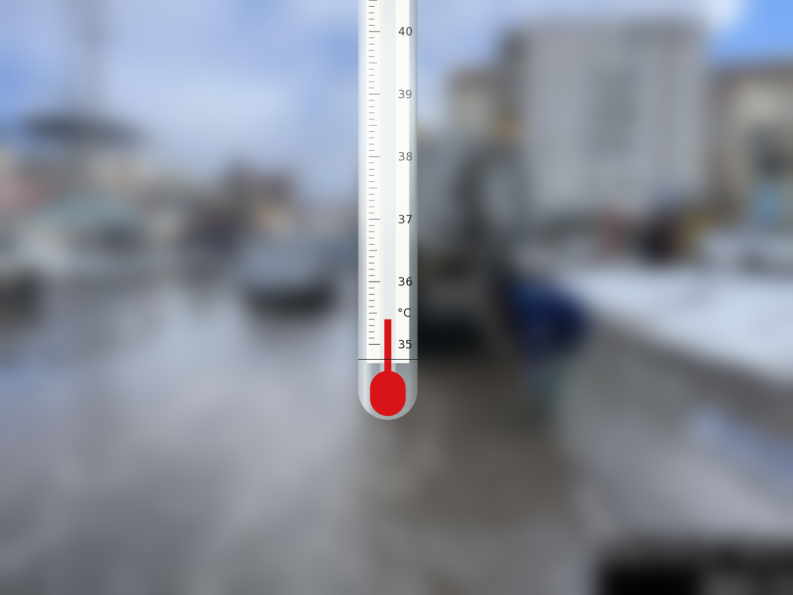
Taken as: 35.4 °C
